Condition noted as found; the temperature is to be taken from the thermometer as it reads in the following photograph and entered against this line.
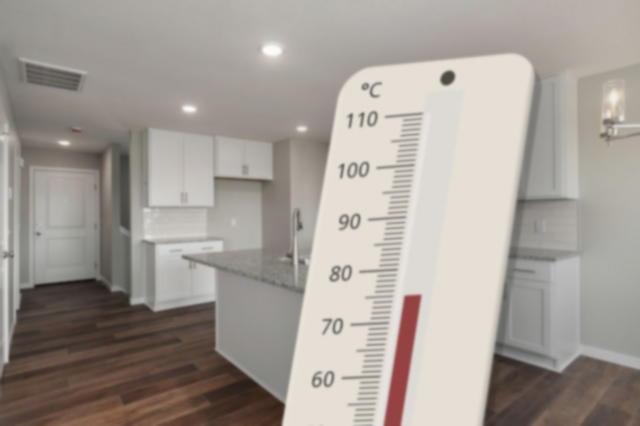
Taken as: 75 °C
